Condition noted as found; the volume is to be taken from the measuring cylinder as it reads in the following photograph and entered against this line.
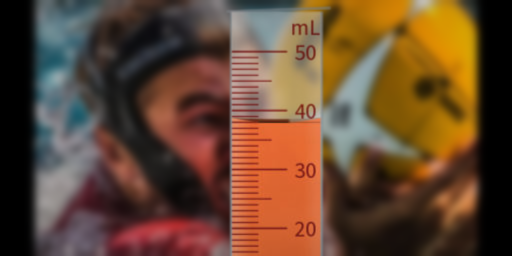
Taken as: 38 mL
